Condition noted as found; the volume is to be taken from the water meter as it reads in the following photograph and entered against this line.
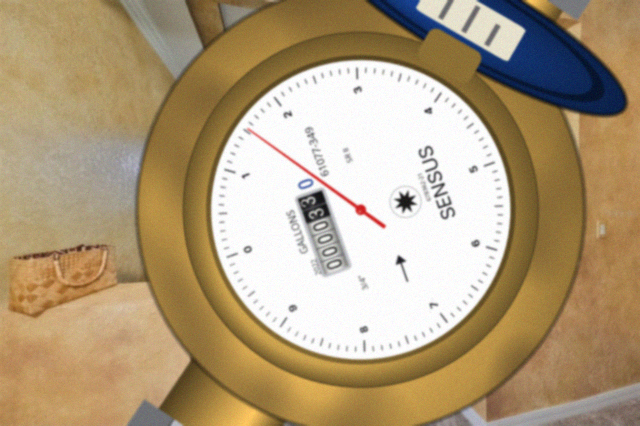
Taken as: 331.5 gal
